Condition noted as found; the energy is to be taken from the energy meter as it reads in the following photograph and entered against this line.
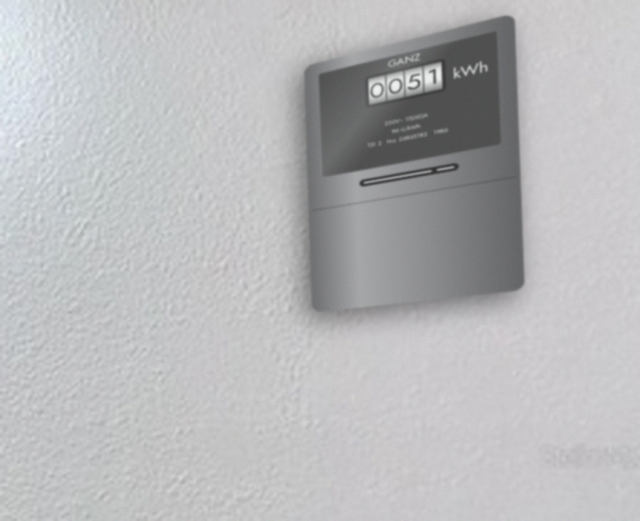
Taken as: 51 kWh
